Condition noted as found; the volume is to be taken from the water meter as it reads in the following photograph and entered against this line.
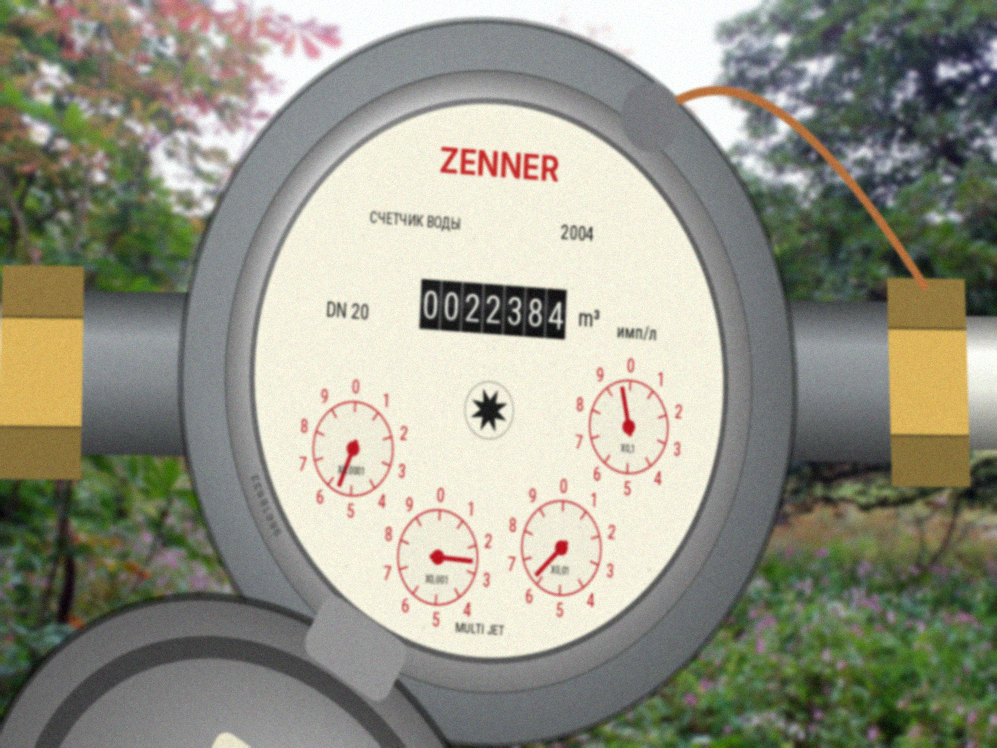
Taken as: 22383.9625 m³
